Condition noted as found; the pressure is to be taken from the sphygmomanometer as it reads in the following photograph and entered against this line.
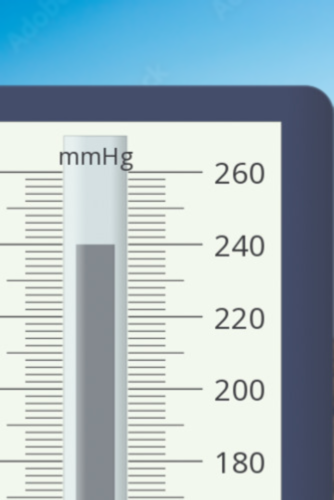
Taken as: 240 mmHg
